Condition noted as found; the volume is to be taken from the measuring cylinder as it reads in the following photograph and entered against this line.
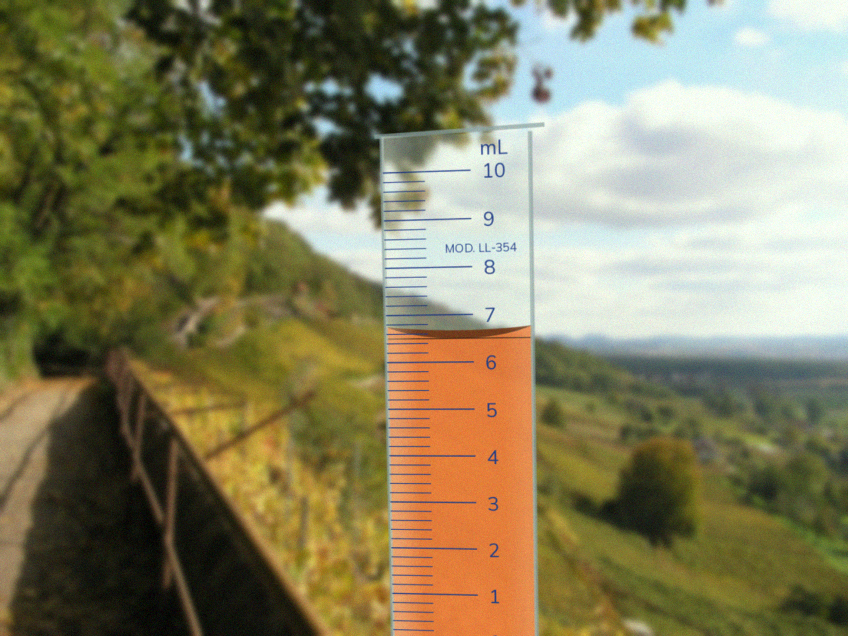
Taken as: 6.5 mL
